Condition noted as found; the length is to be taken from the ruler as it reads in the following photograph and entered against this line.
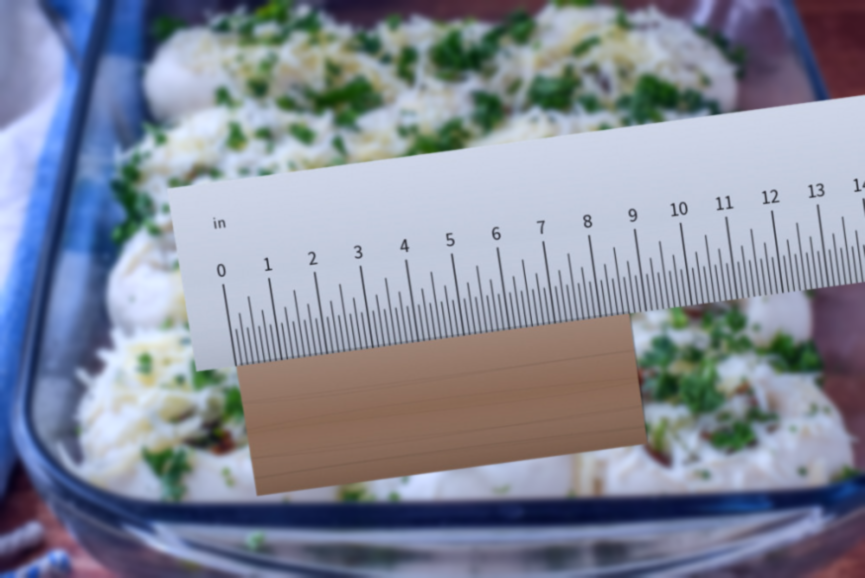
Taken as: 8.625 in
